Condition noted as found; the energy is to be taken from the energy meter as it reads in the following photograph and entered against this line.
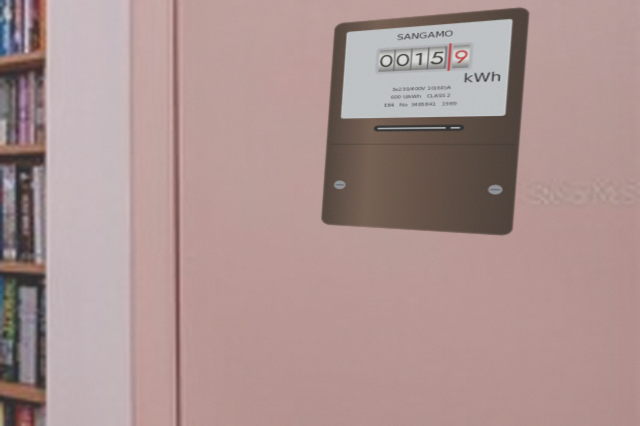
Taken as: 15.9 kWh
